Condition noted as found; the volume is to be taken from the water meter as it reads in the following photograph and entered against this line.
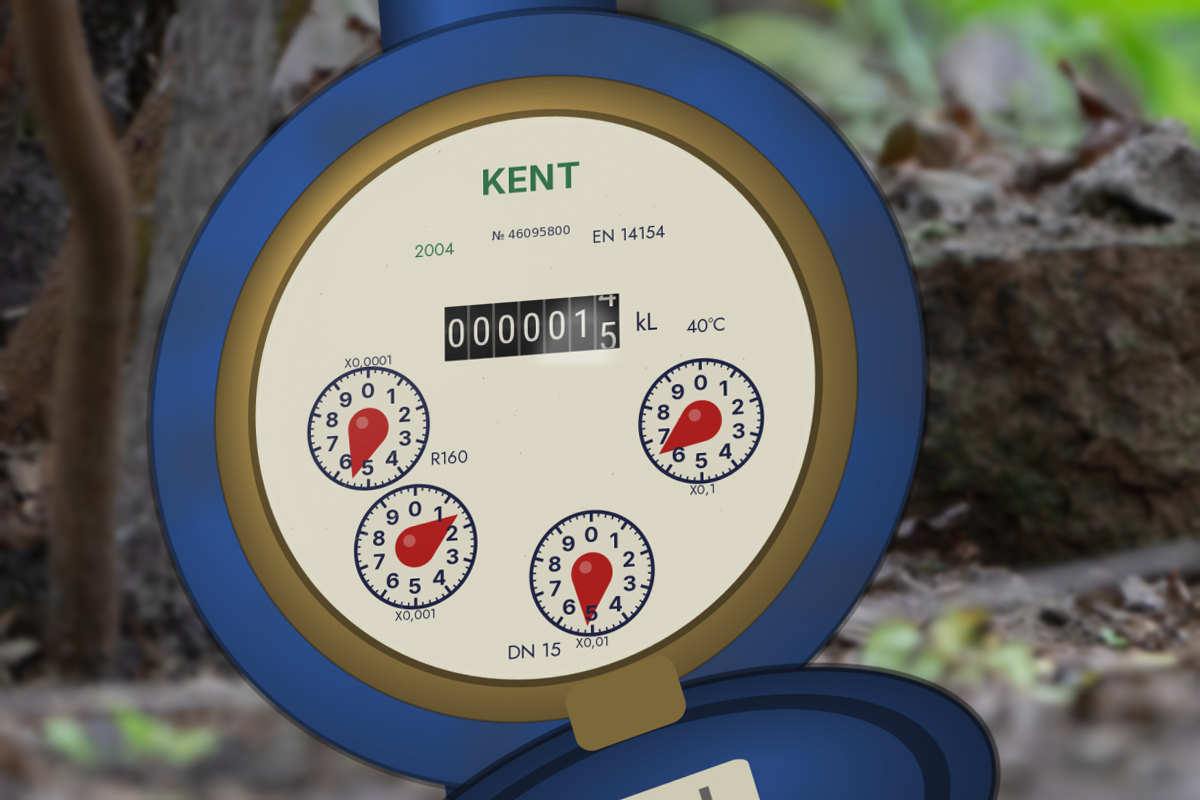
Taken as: 14.6515 kL
